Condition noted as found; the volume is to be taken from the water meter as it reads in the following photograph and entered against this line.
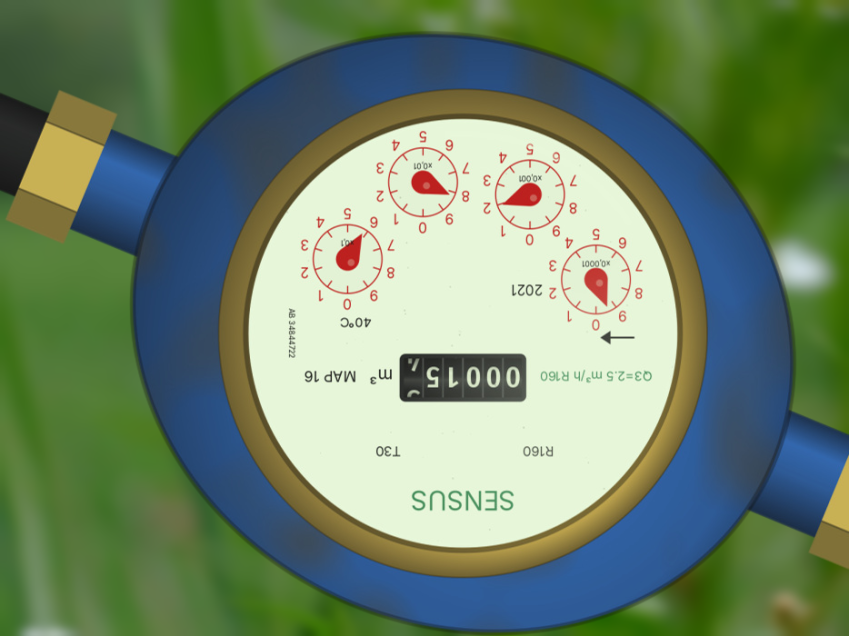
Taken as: 153.5819 m³
